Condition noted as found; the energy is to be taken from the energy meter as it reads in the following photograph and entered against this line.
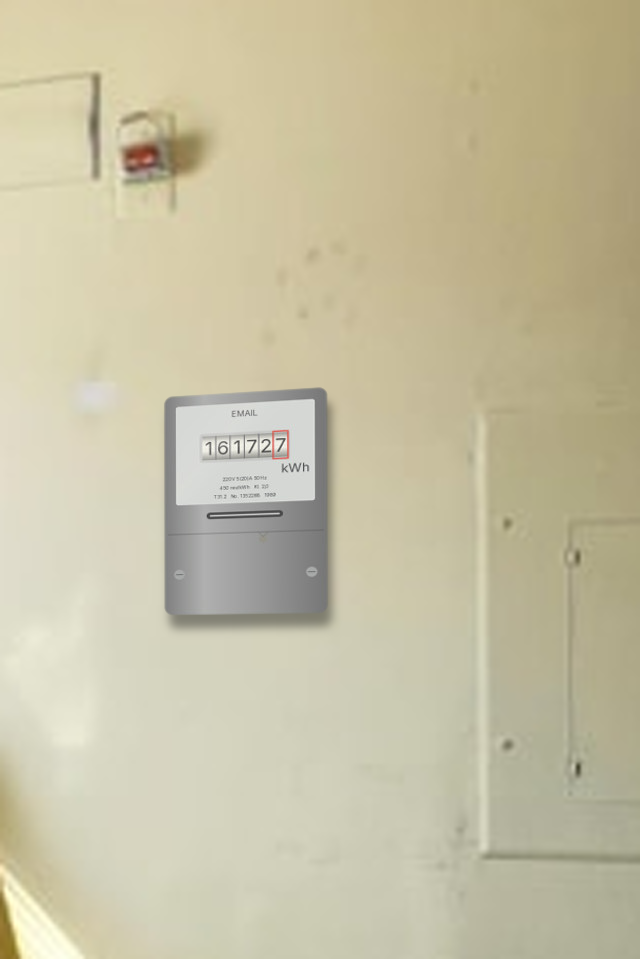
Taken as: 16172.7 kWh
